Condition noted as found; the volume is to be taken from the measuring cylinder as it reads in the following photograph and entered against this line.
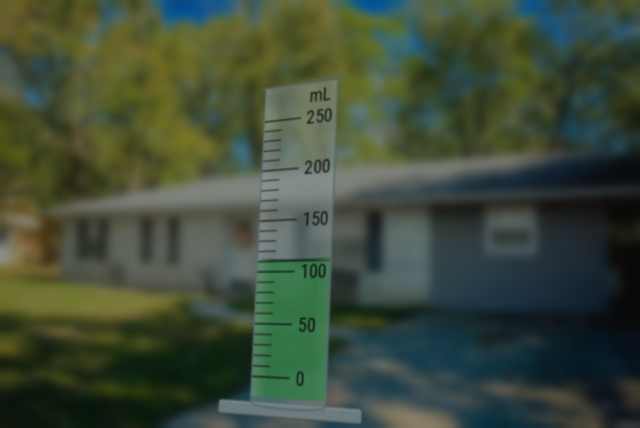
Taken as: 110 mL
